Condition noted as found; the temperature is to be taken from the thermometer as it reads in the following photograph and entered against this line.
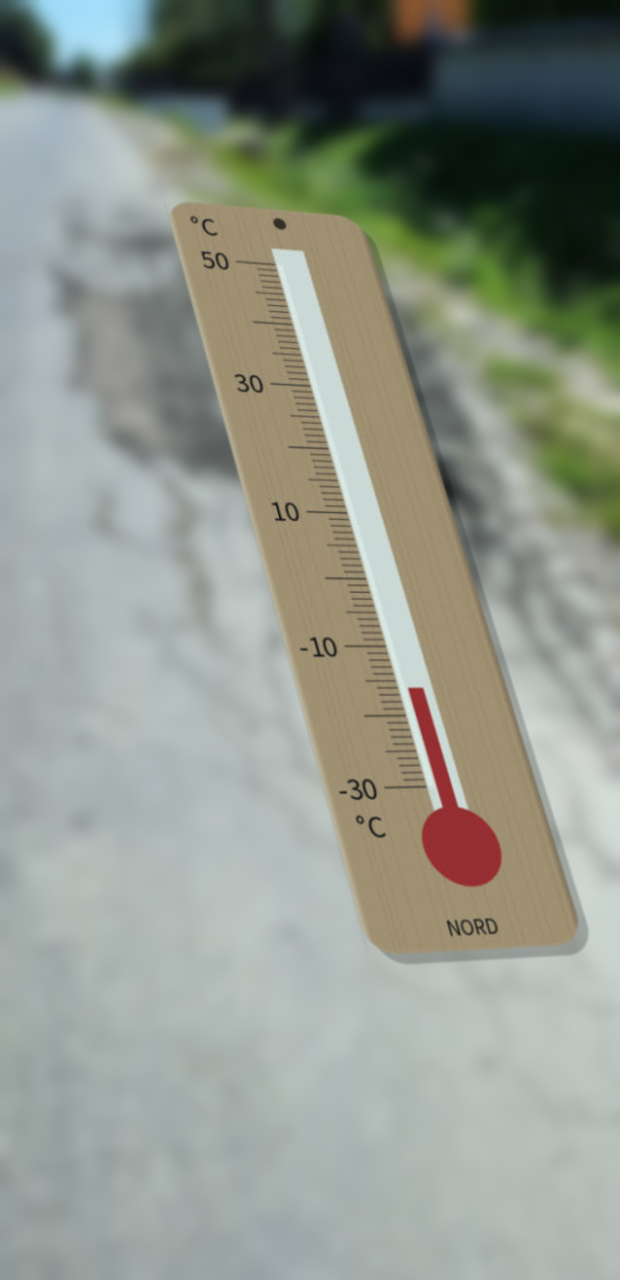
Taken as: -16 °C
